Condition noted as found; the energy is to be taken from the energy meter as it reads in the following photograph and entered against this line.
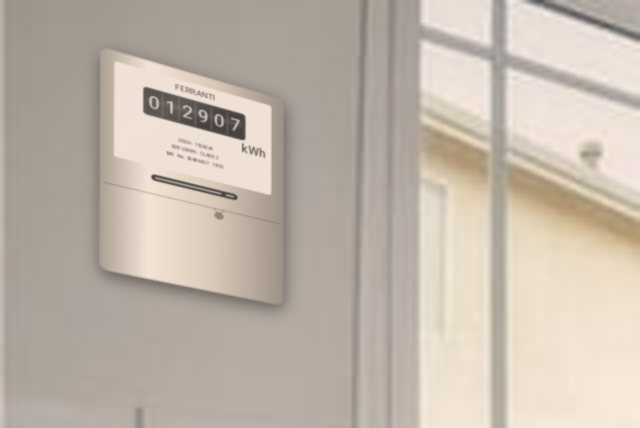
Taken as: 12907 kWh
